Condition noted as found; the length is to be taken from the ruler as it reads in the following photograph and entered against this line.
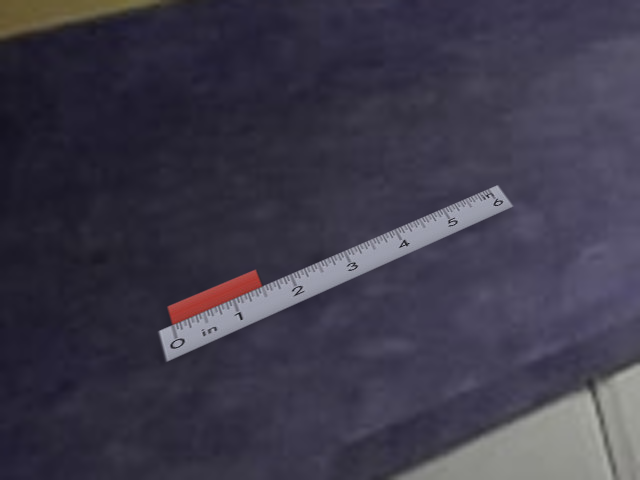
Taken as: 1.5 in
